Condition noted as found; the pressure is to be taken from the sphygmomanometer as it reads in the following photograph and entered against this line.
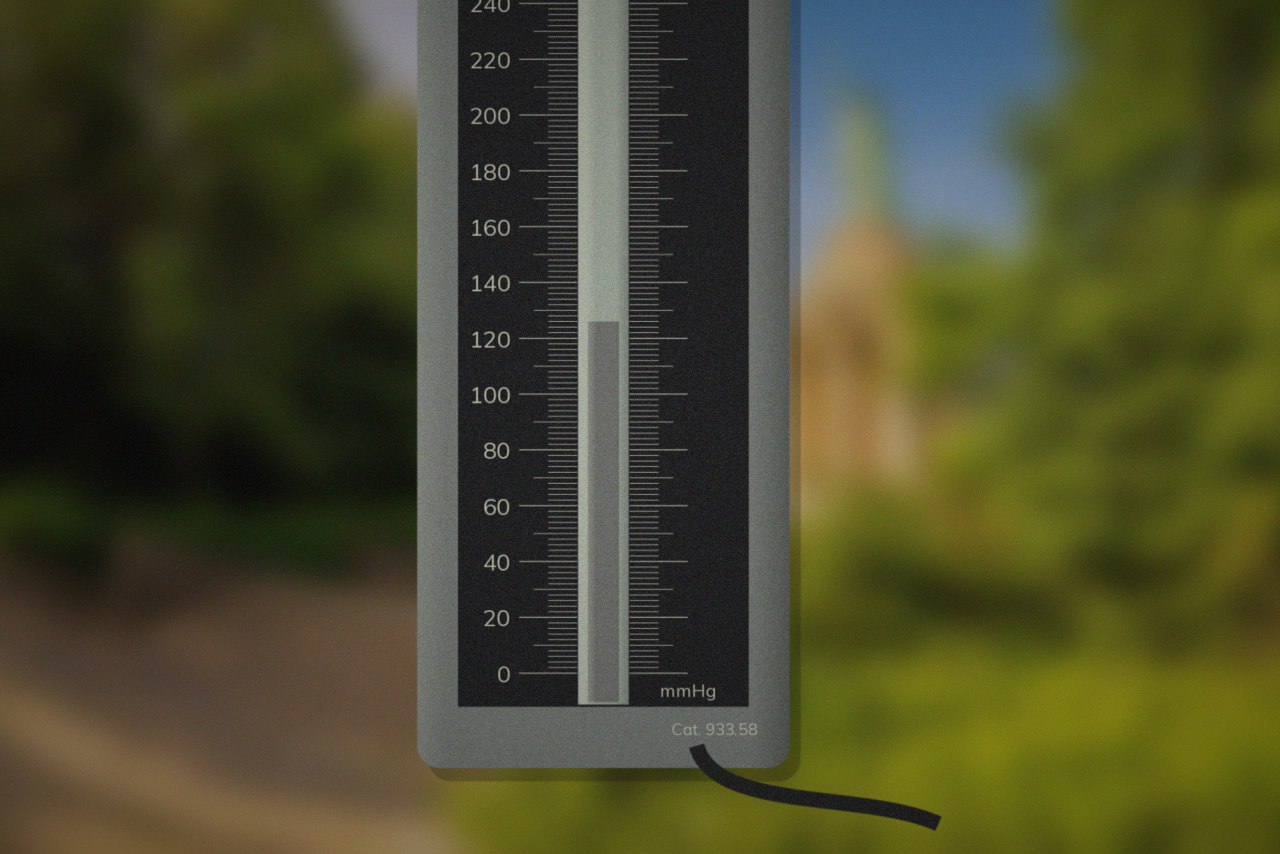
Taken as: 126 mmHg
